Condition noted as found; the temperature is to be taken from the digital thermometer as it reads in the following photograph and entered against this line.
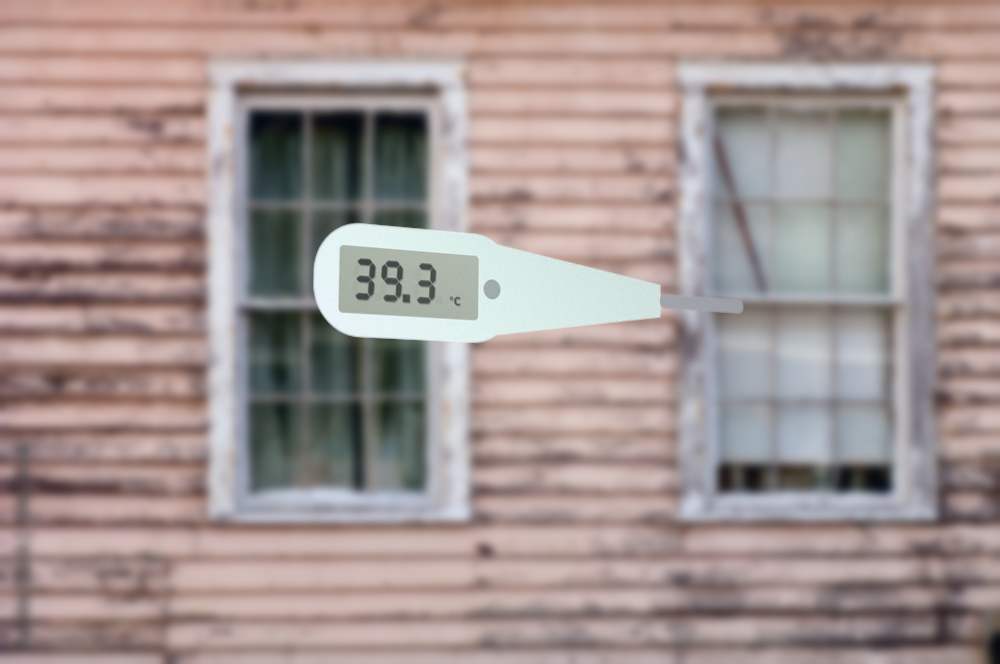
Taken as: 39.3 °C
